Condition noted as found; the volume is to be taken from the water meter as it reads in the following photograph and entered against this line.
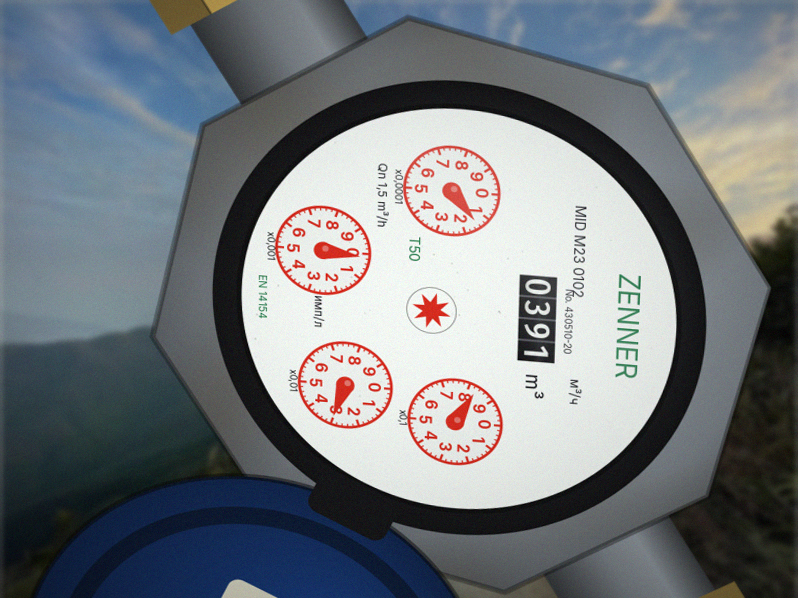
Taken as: 391.8301 m³
